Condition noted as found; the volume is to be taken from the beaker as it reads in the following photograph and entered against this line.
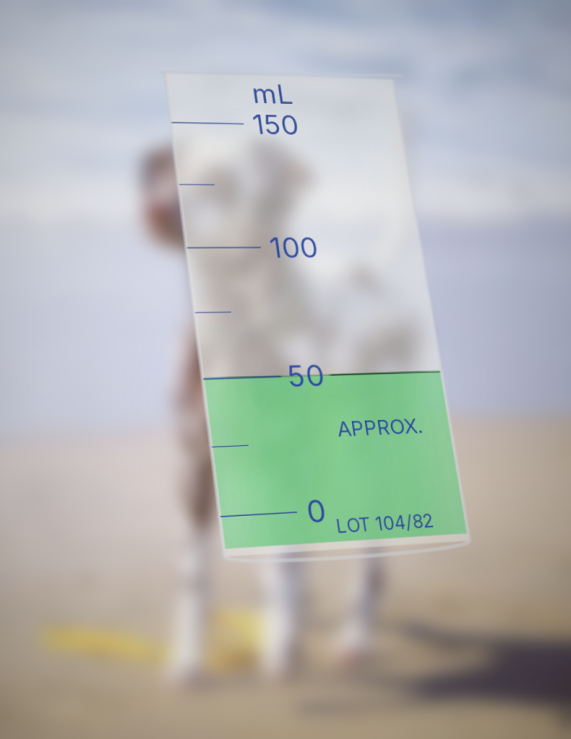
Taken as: 50 mL
